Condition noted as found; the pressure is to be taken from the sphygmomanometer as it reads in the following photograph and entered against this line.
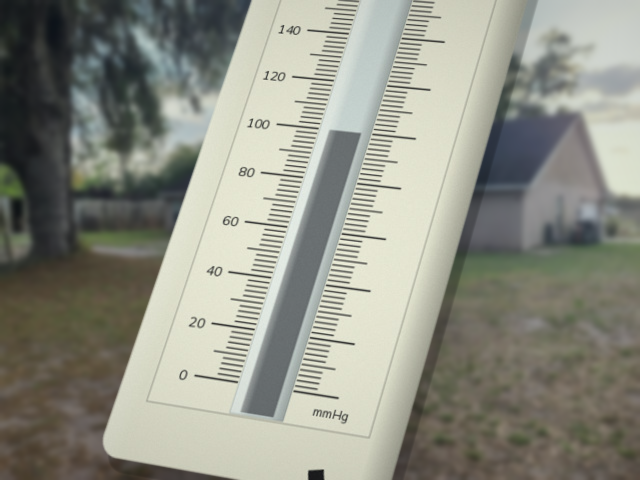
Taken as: 100 mmHg
